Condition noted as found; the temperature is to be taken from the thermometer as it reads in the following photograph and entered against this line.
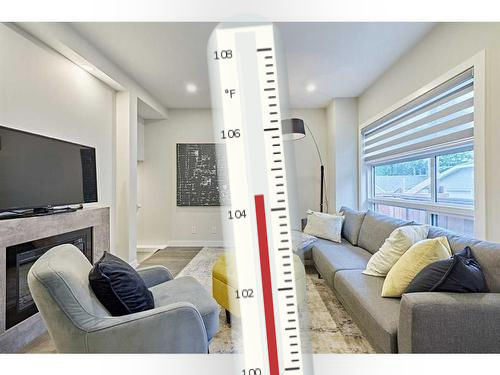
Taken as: 104.4 °F
